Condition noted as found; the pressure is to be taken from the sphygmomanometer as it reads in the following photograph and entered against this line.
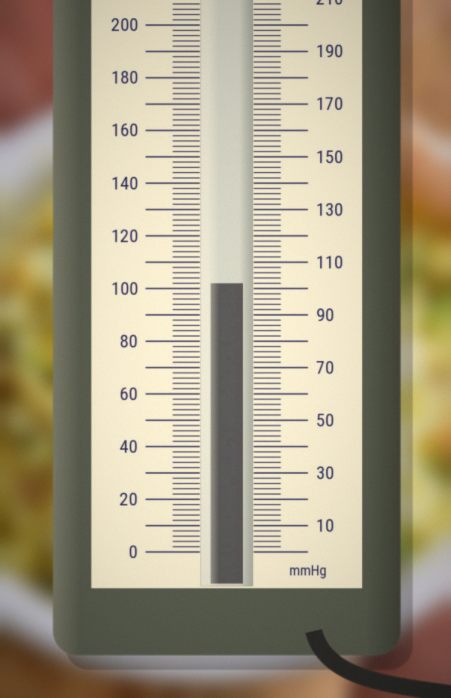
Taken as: 102 mmHg
